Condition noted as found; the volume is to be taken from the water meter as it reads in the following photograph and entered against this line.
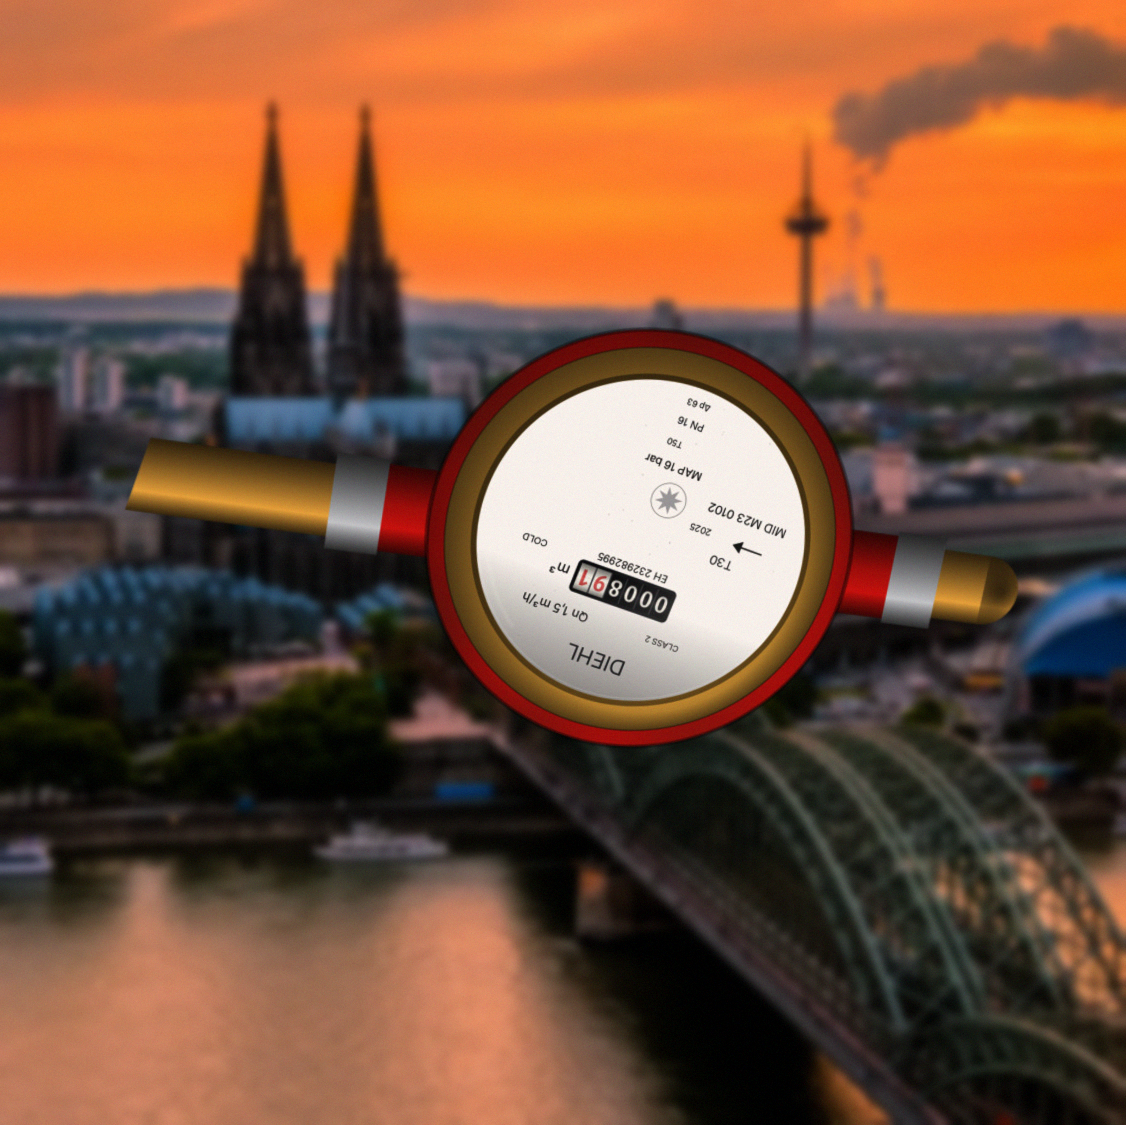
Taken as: 8.91 m³
